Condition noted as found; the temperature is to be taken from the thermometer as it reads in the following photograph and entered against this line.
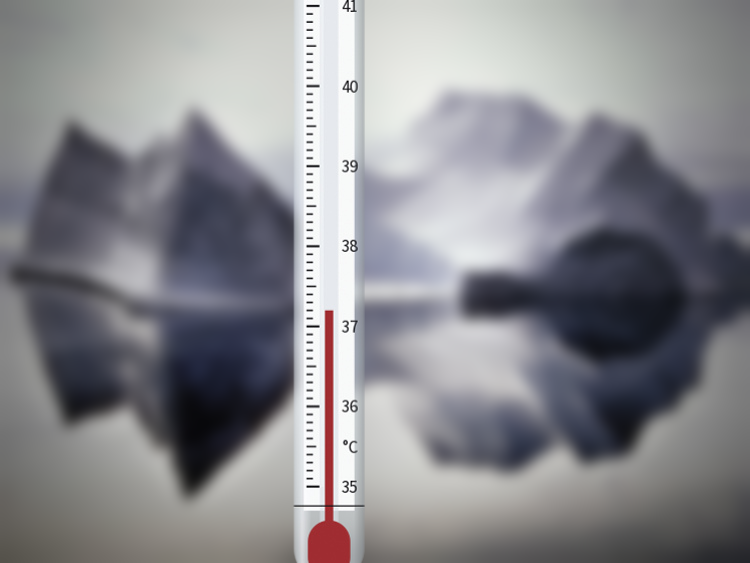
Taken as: 37.2 °C
